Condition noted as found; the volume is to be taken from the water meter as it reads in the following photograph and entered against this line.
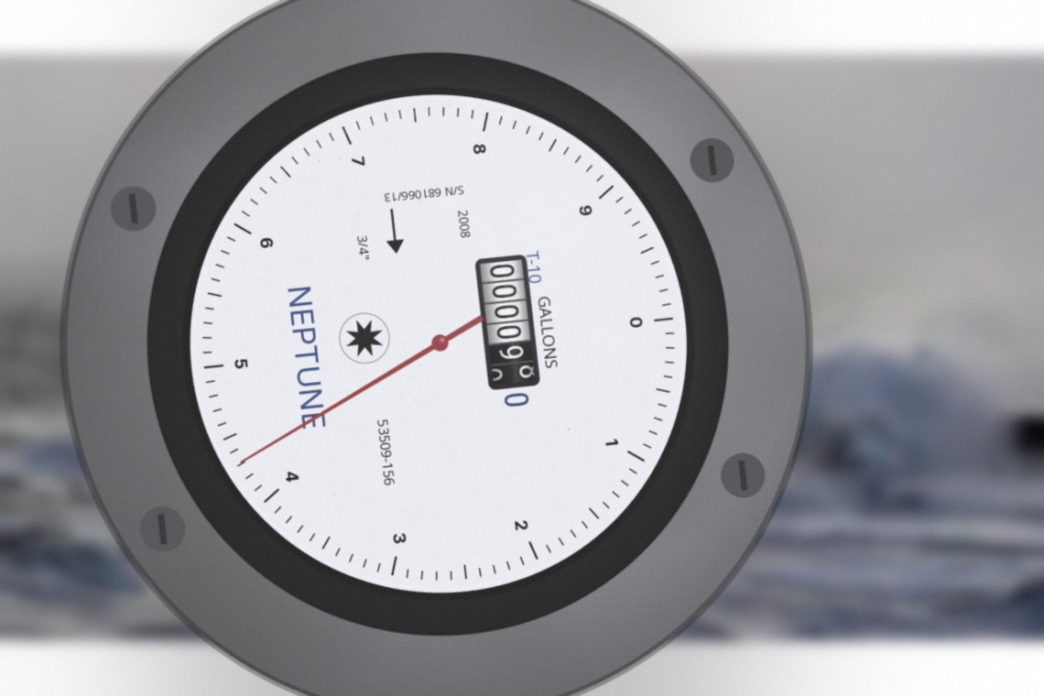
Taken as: 984.3 gal
